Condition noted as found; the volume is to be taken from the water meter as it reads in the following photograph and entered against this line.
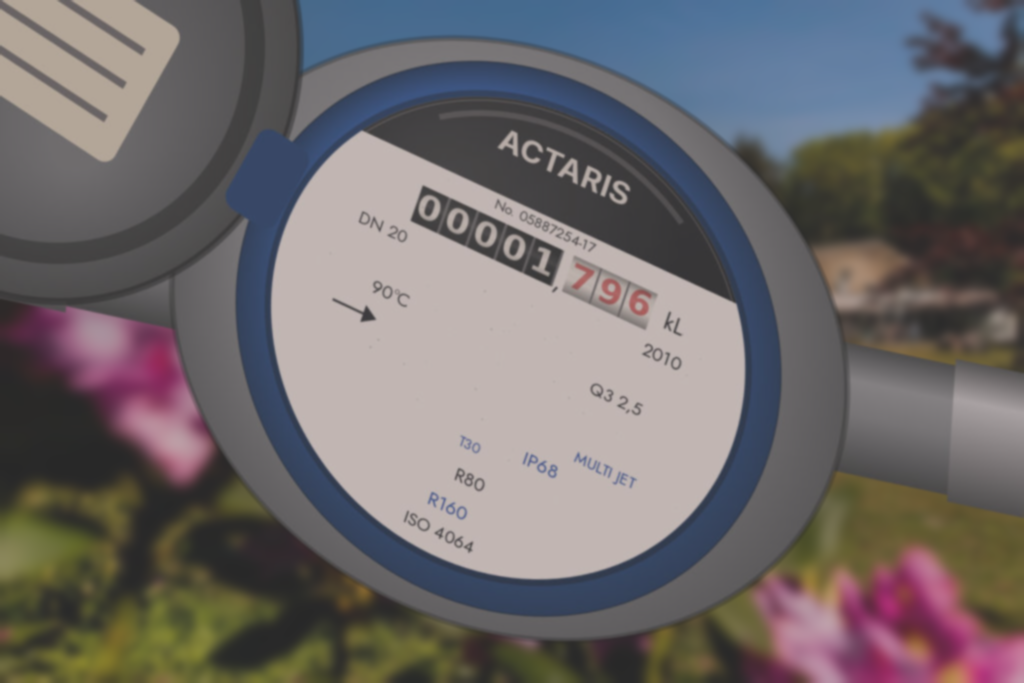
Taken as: 1.796 kL
